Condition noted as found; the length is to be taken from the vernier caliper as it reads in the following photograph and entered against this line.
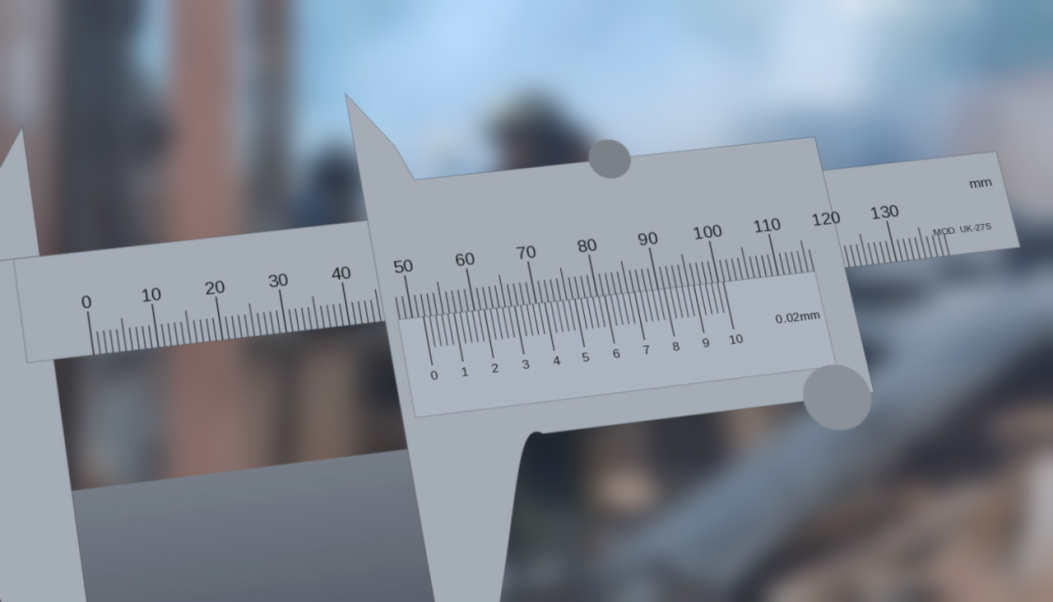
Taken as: 51.8 mm
